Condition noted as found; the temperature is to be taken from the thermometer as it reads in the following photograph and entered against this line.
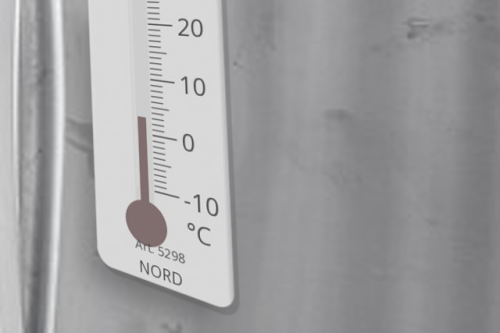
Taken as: 3 °C
